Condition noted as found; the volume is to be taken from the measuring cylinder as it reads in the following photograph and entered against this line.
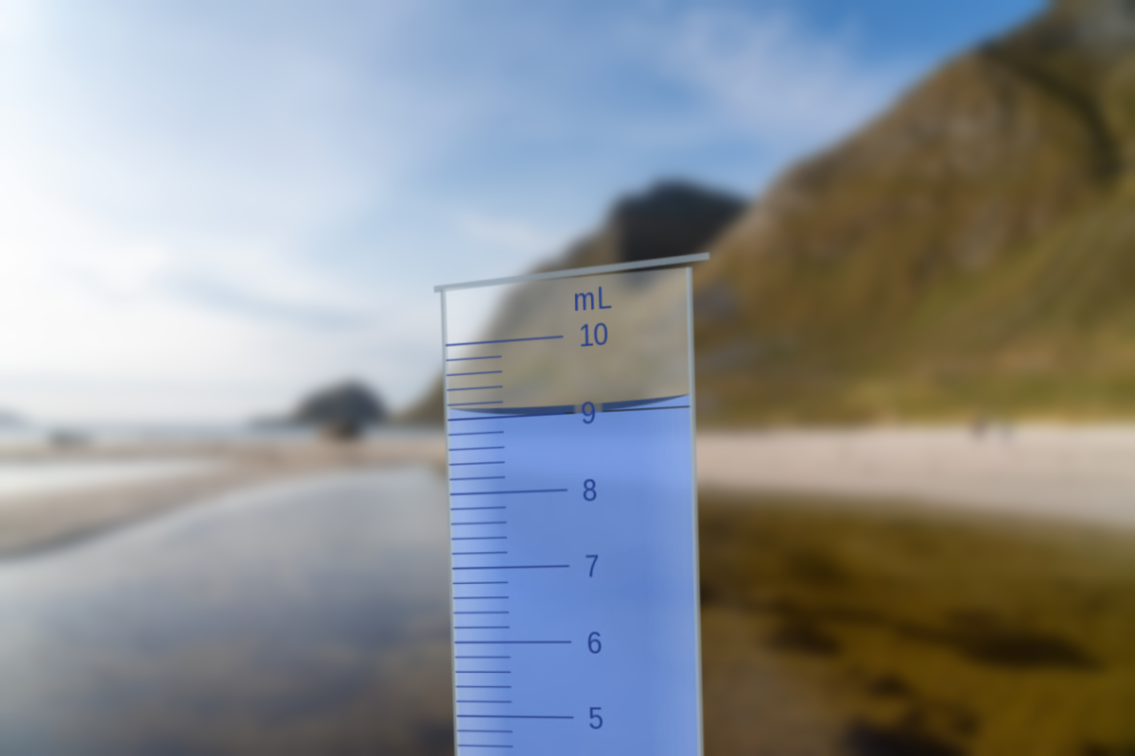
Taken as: 9 mL
